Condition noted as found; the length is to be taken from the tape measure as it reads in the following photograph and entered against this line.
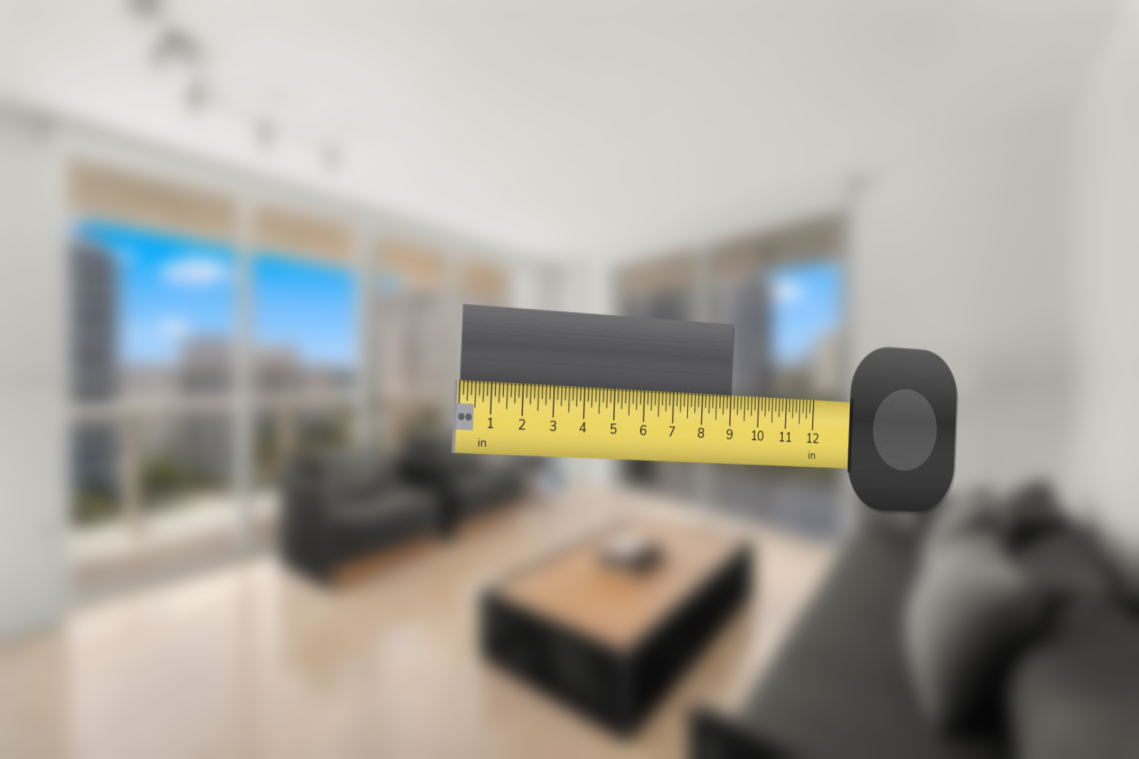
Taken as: 9 in
